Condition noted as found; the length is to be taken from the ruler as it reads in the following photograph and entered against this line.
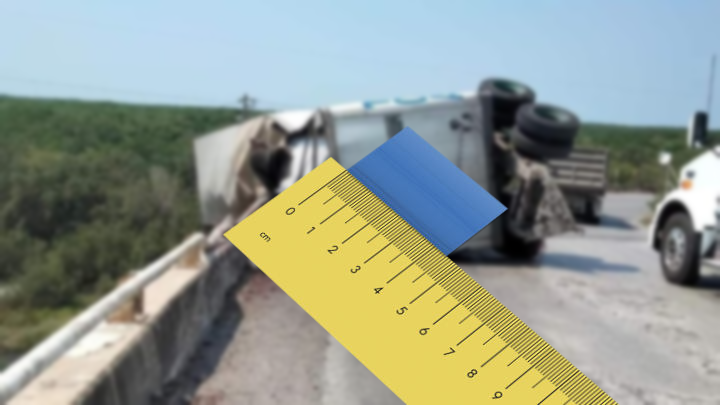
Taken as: 4.5 cm
